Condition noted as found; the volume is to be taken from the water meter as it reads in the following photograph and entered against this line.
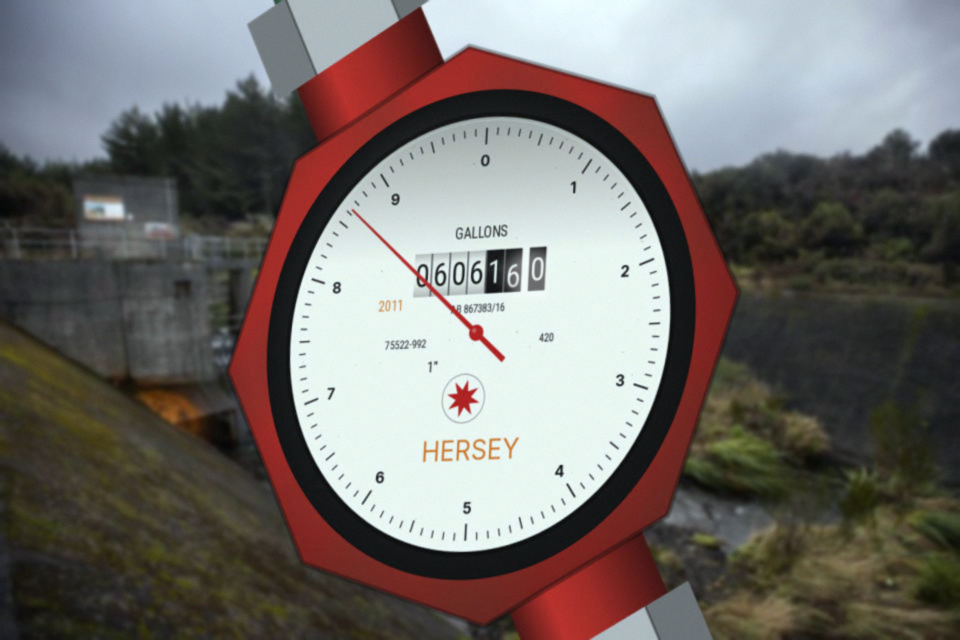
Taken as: 606158.6 gal
